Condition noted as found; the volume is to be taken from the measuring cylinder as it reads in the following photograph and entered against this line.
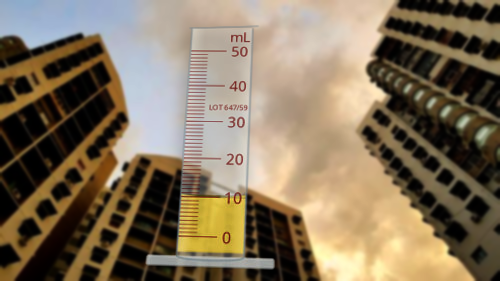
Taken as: 10 mL
